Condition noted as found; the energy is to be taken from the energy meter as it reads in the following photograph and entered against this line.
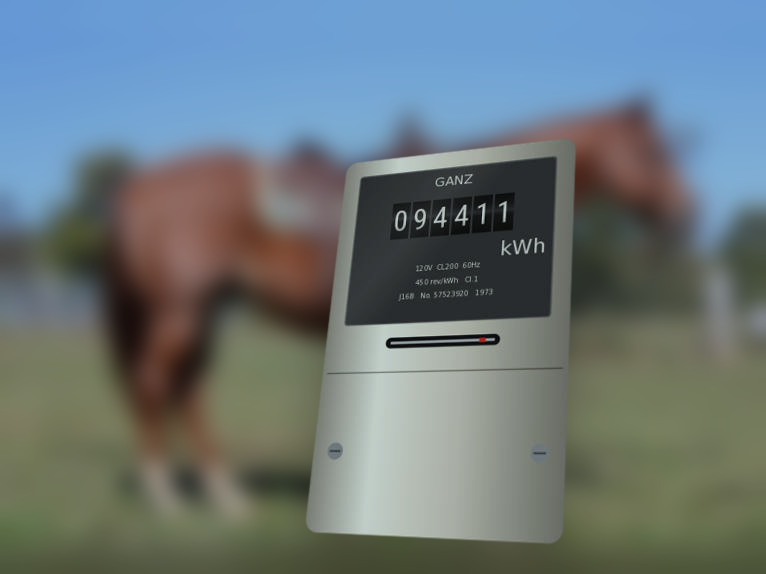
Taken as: 94411 kWh
